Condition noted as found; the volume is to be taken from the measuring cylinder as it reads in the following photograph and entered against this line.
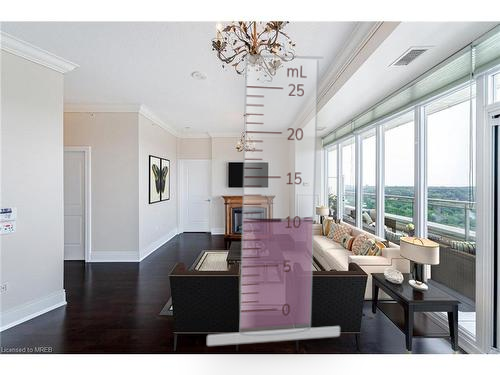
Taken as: 10 mL
